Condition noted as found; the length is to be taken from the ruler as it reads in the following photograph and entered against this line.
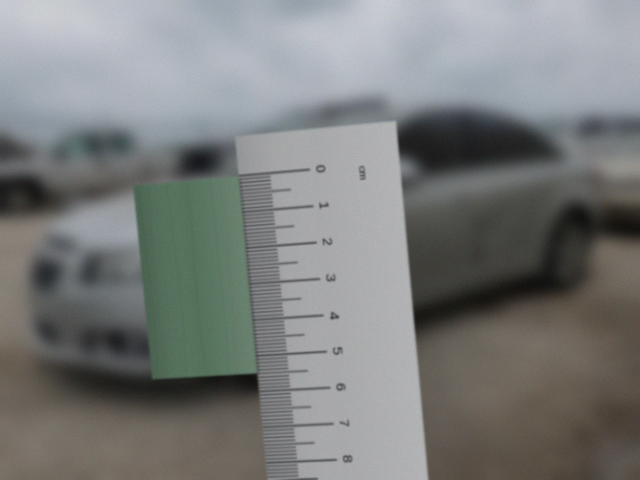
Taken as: 5.5 cm
